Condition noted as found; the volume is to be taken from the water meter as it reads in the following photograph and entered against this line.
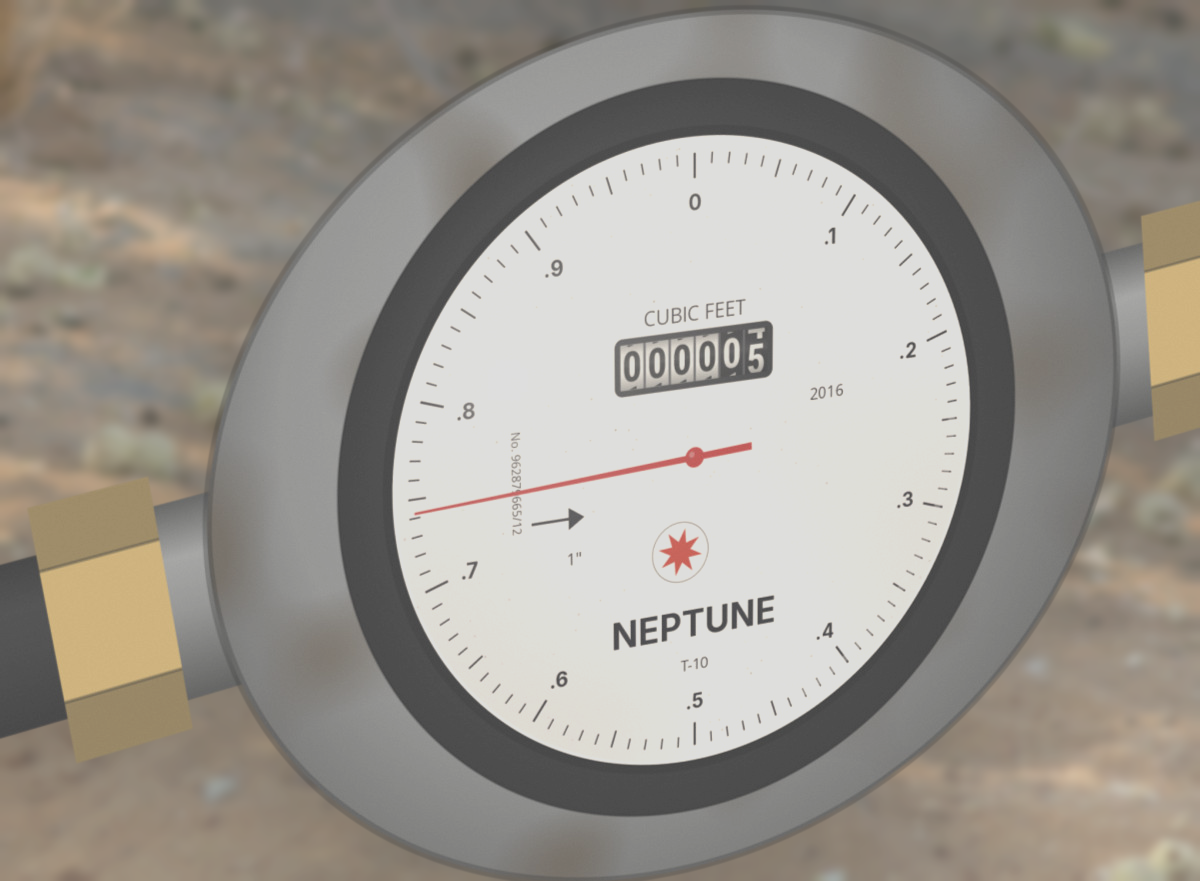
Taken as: 4.74 ft³
